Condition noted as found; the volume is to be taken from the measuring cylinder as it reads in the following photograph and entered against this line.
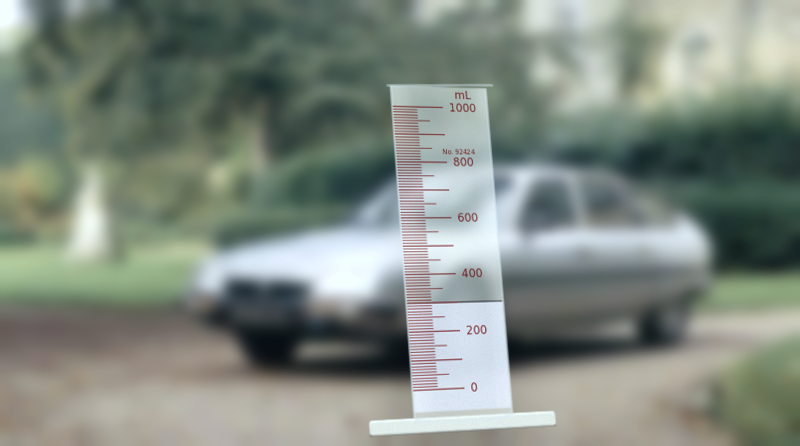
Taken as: 300 mL
